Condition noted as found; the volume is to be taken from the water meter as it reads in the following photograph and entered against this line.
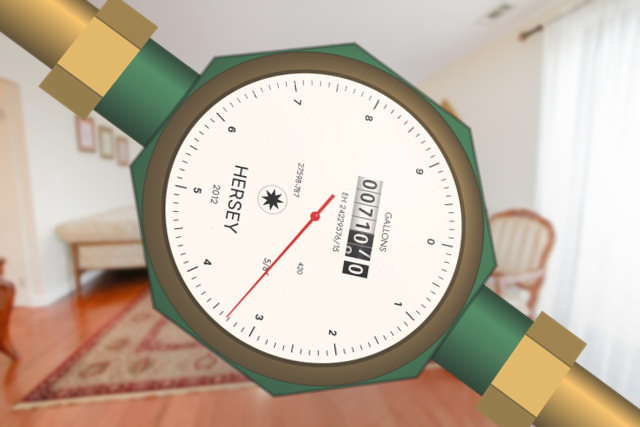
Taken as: 71073.3 gal
